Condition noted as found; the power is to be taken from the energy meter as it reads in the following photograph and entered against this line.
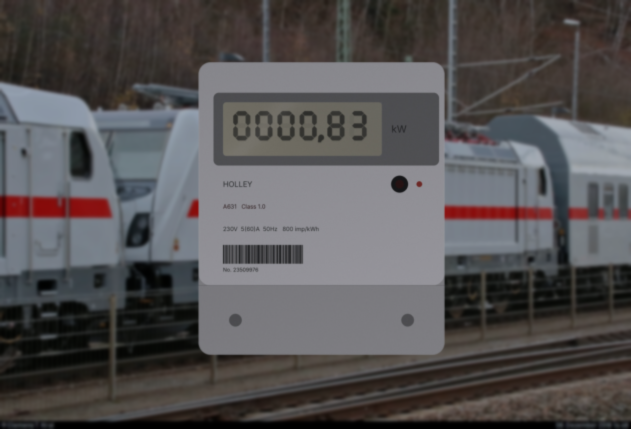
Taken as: 0.83 kW
